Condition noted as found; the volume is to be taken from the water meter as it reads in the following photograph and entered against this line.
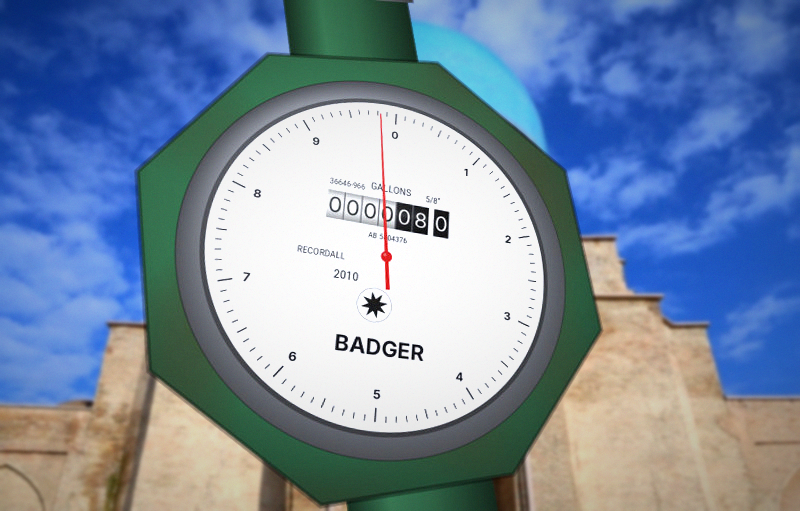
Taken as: 79.8 gal
